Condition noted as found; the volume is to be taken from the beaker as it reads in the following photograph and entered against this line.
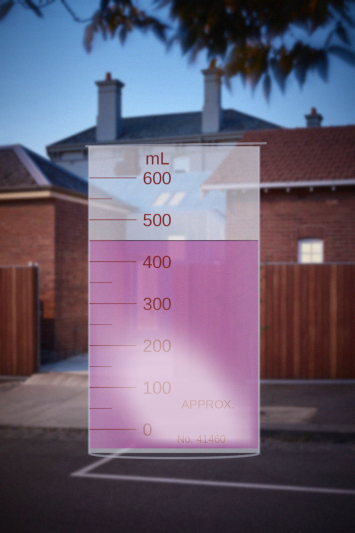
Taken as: 450 mL
